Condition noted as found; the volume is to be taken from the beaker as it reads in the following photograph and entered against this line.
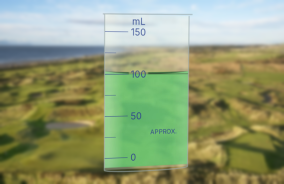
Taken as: 100 mL
